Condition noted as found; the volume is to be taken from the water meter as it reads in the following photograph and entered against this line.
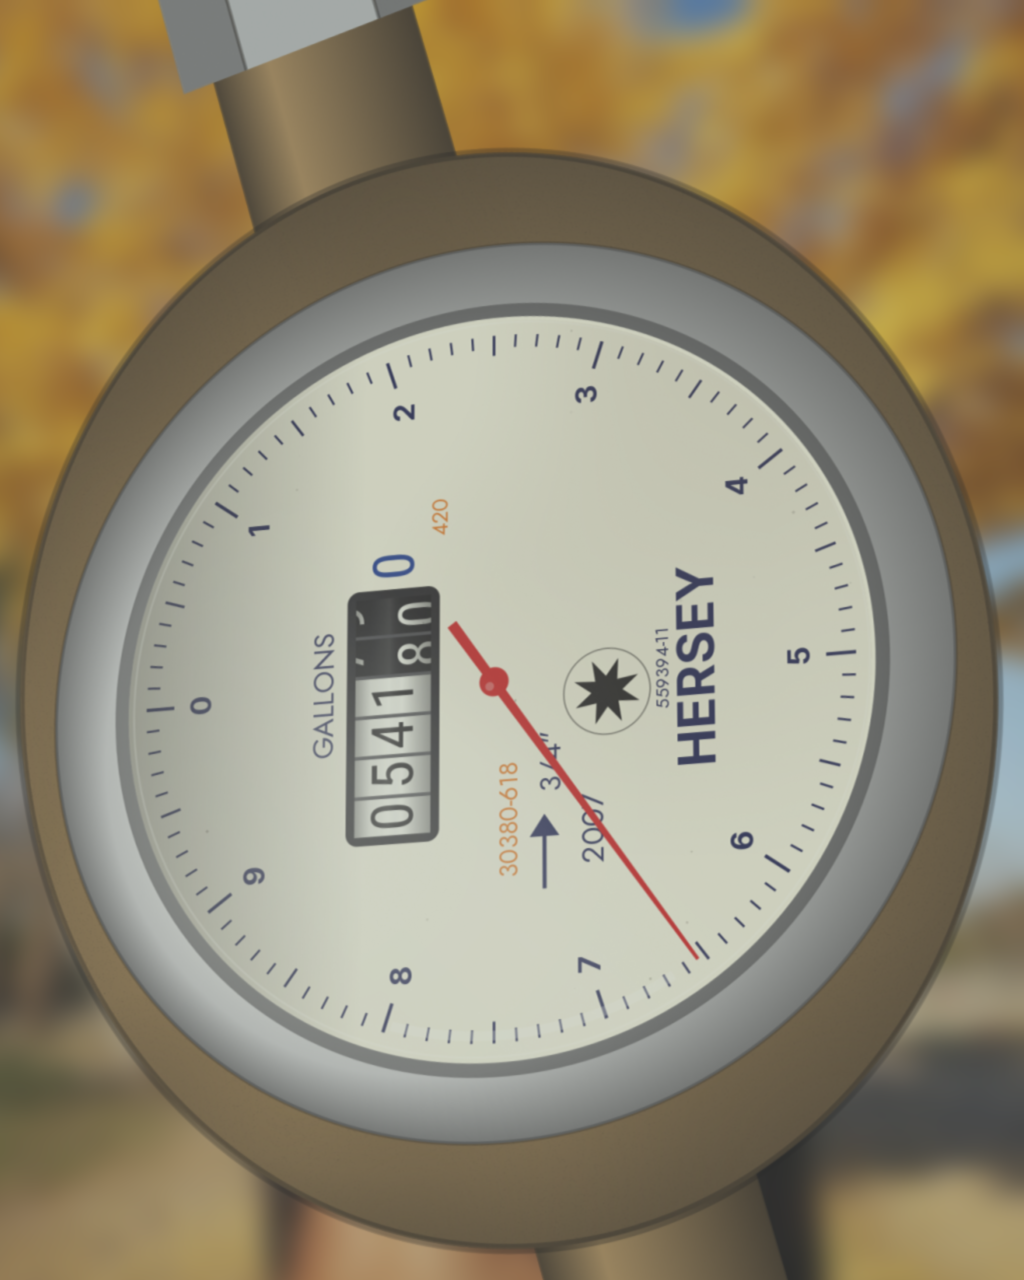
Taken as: 541796.5 gal
